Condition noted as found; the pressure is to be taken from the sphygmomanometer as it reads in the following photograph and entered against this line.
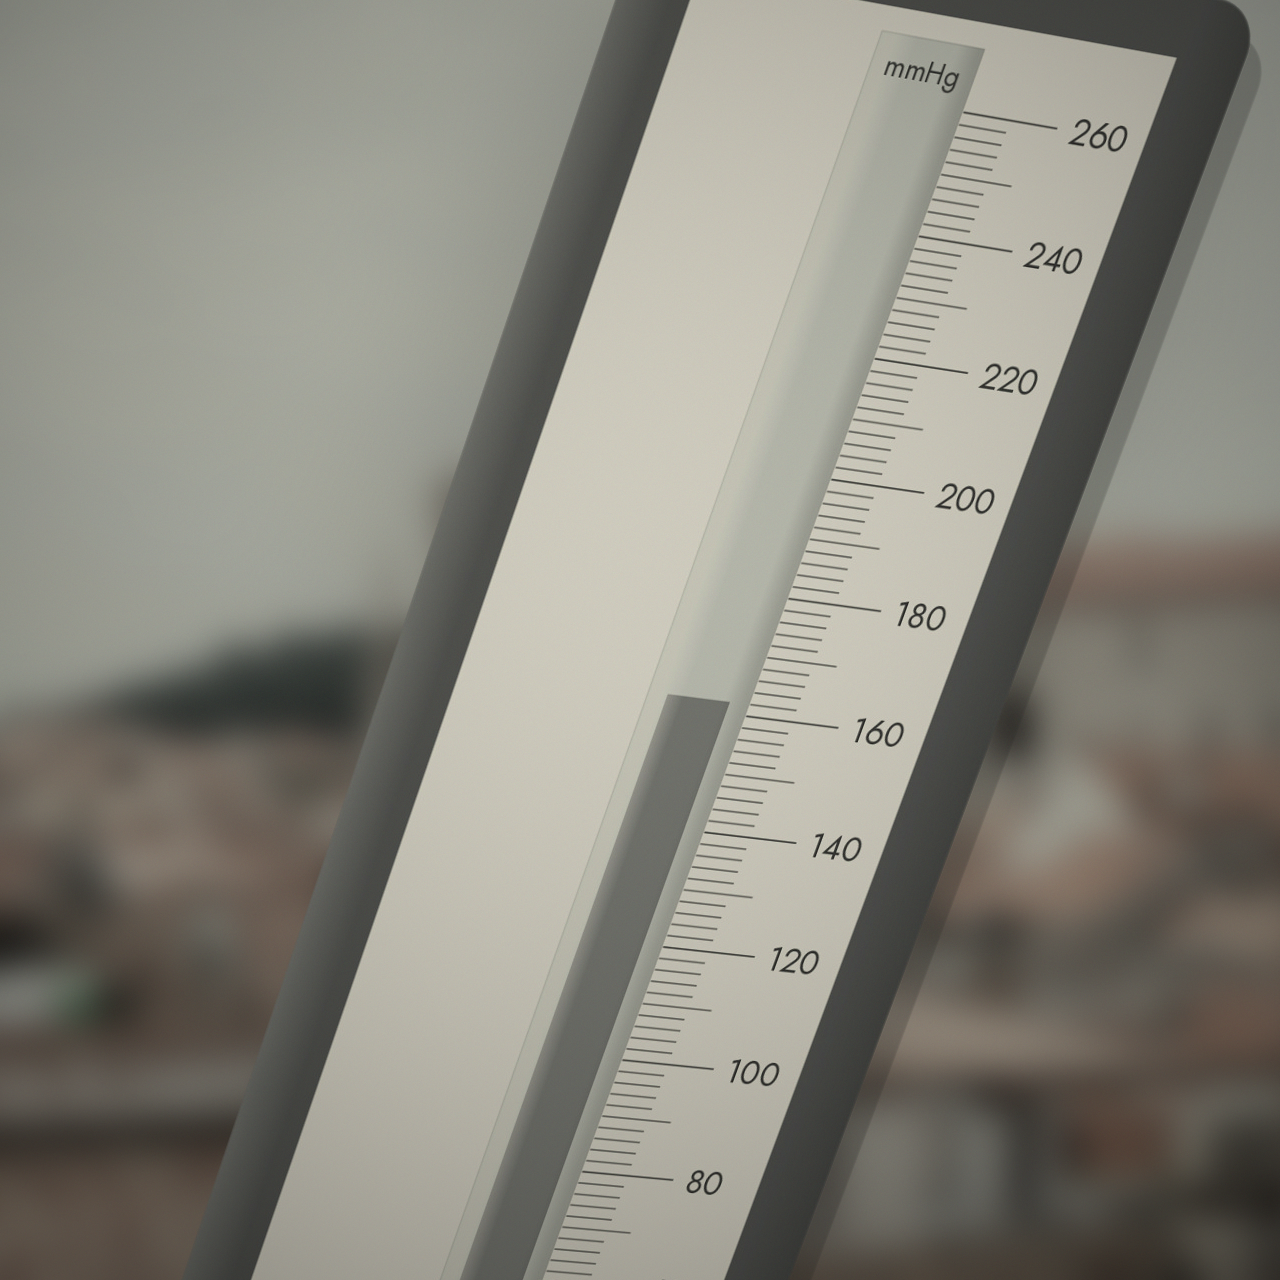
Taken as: 162 mmHg
